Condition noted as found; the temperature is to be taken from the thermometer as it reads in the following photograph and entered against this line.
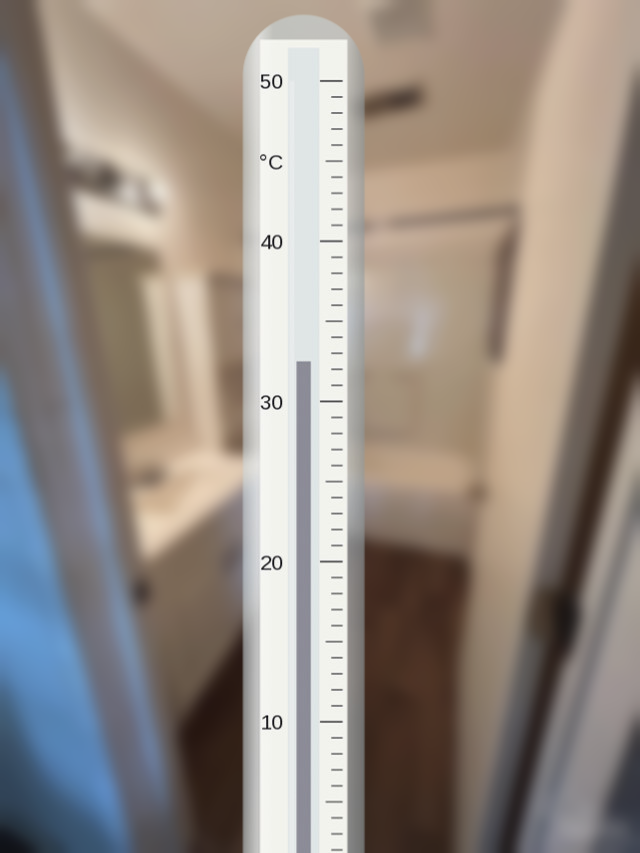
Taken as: 32.5 °C
